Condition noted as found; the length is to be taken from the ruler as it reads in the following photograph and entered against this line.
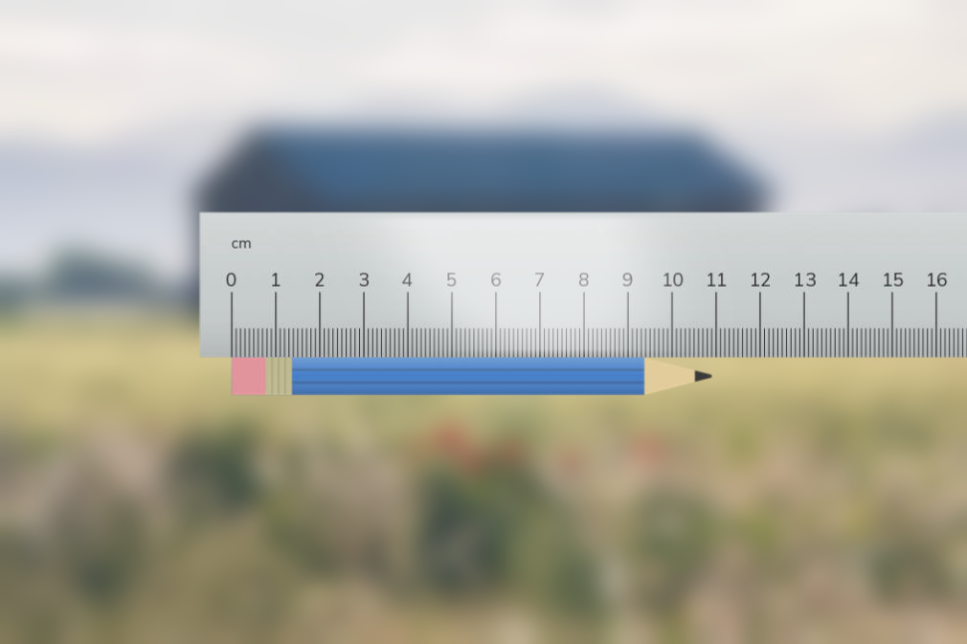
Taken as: 10.9 cm
